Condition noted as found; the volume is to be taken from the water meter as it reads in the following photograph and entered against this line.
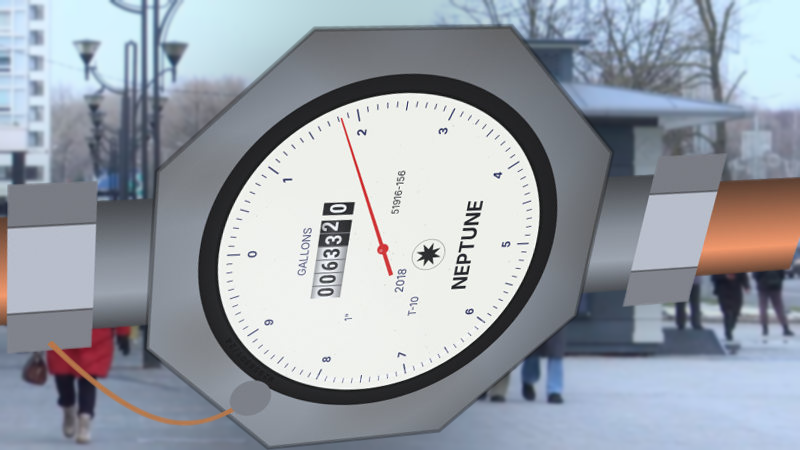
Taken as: 63321.8 gal
